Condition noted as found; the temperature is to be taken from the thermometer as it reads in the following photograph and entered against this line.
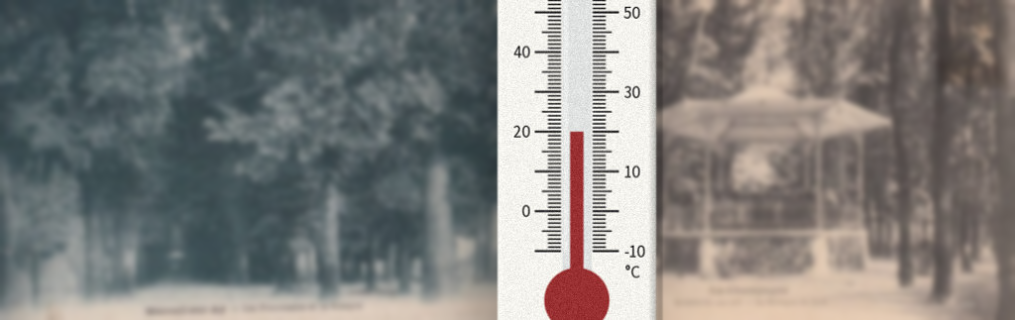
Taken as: 20 °C
